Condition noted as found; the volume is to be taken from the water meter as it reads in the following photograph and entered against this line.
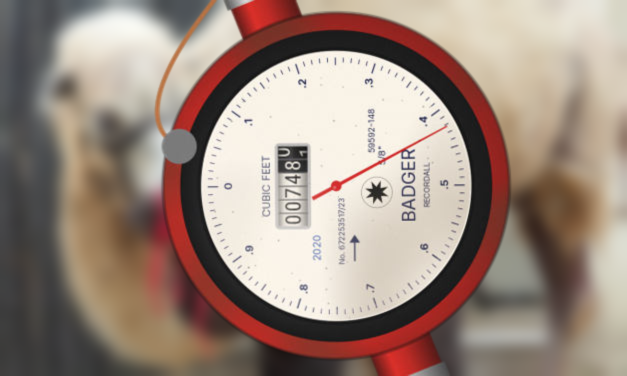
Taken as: 7480.42 ft³
